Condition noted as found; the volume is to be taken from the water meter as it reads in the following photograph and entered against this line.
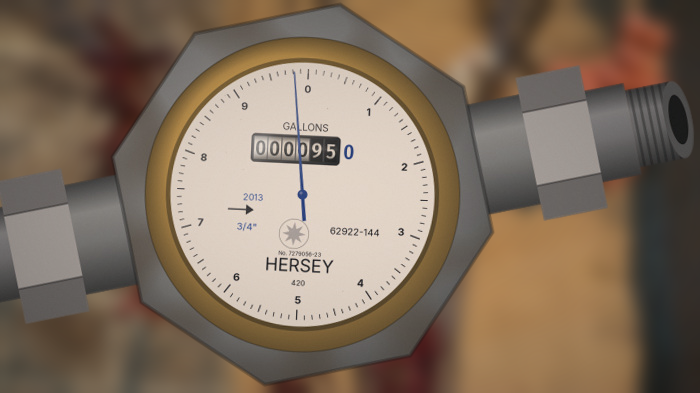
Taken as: 949.8 gal
